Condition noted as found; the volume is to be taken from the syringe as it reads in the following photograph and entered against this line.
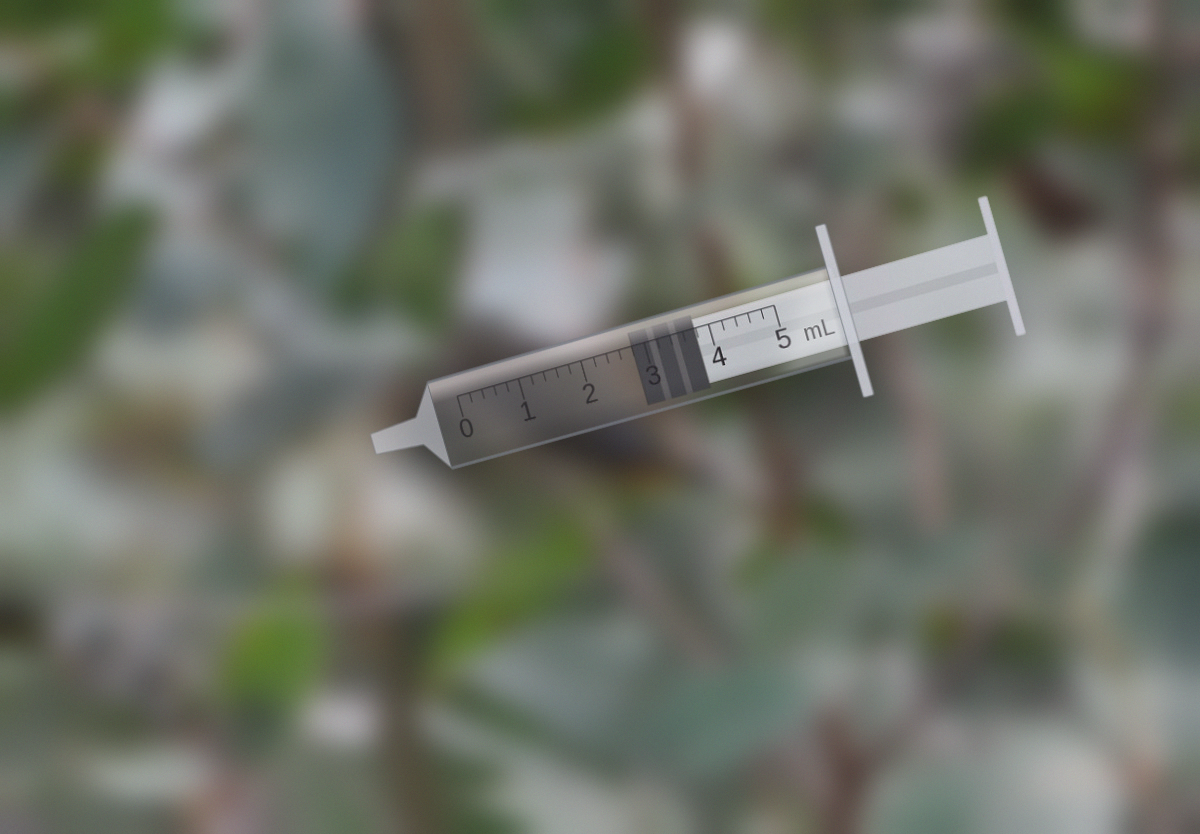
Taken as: 2.8 mL
